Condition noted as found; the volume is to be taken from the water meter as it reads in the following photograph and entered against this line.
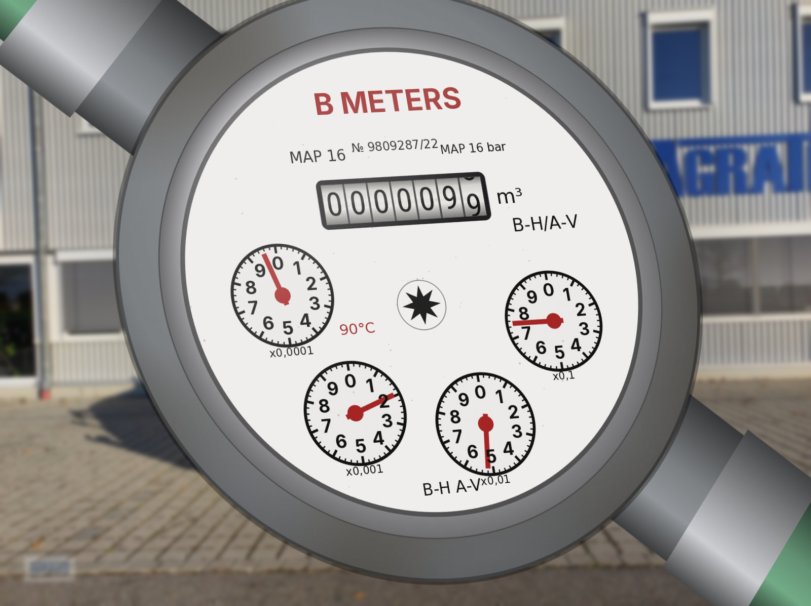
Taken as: 98.7519 m³
